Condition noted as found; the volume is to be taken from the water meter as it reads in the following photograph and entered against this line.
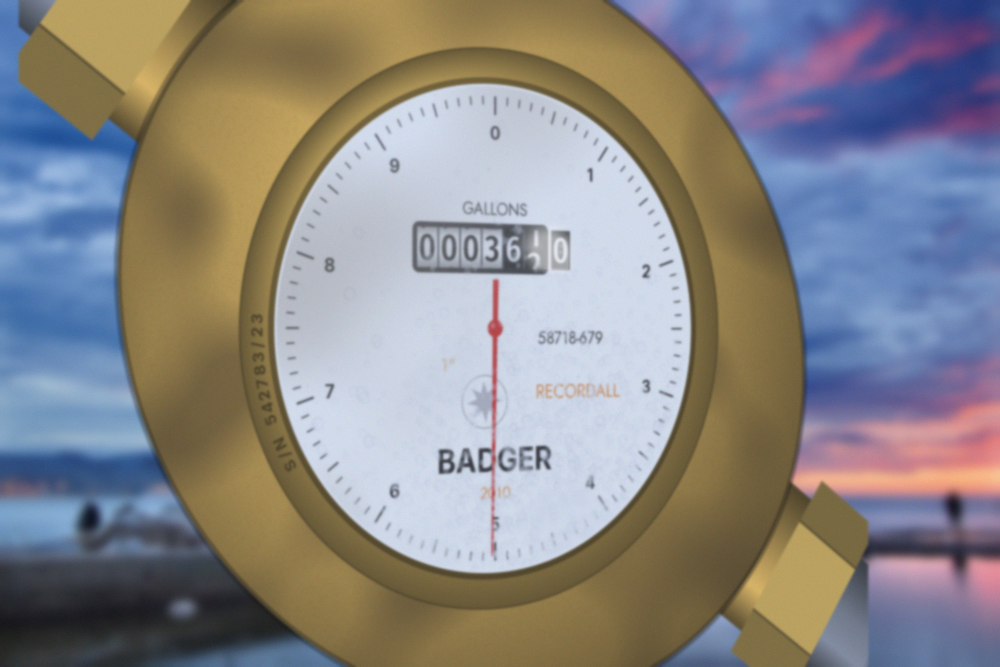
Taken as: 3615.0 gal
